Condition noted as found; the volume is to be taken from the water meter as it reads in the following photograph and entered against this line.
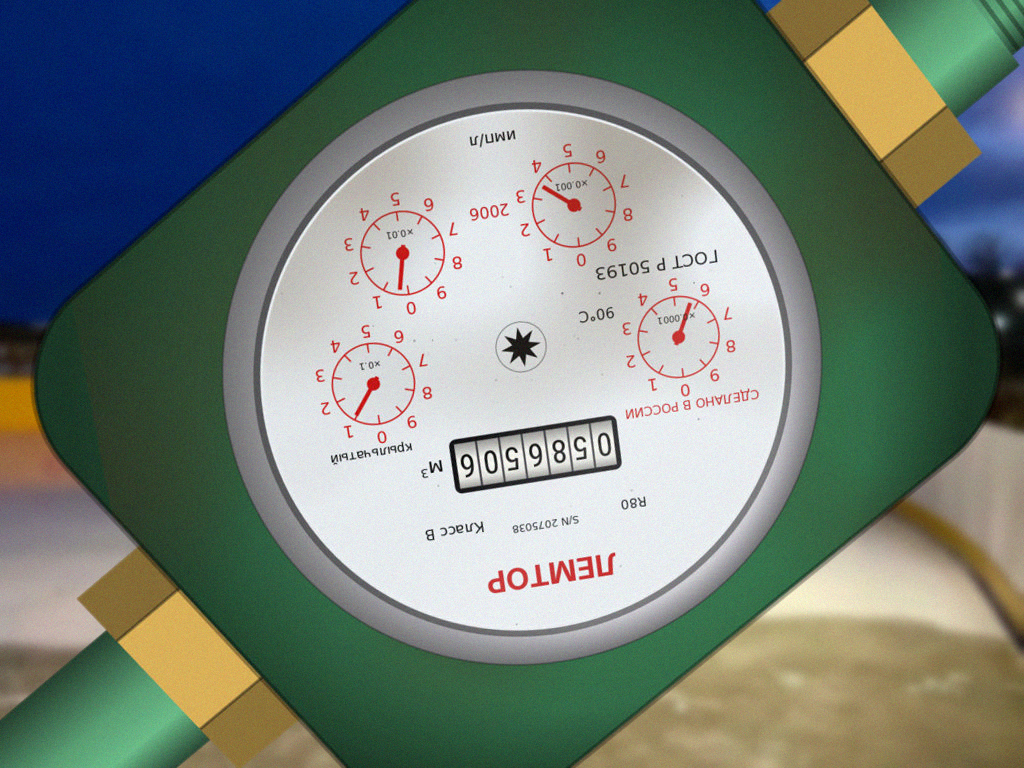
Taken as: 586506.1035 m³
